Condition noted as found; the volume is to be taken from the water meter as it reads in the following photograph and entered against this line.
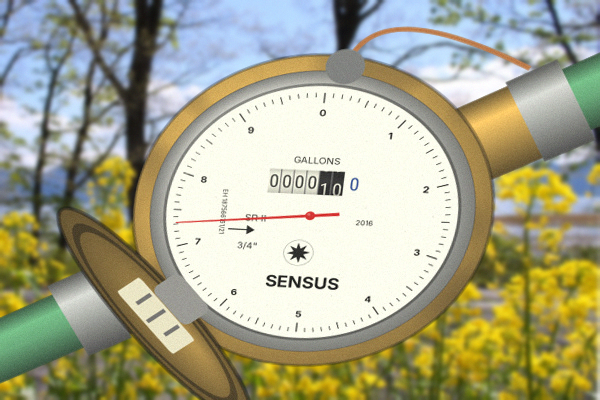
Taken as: 97.3 gal
